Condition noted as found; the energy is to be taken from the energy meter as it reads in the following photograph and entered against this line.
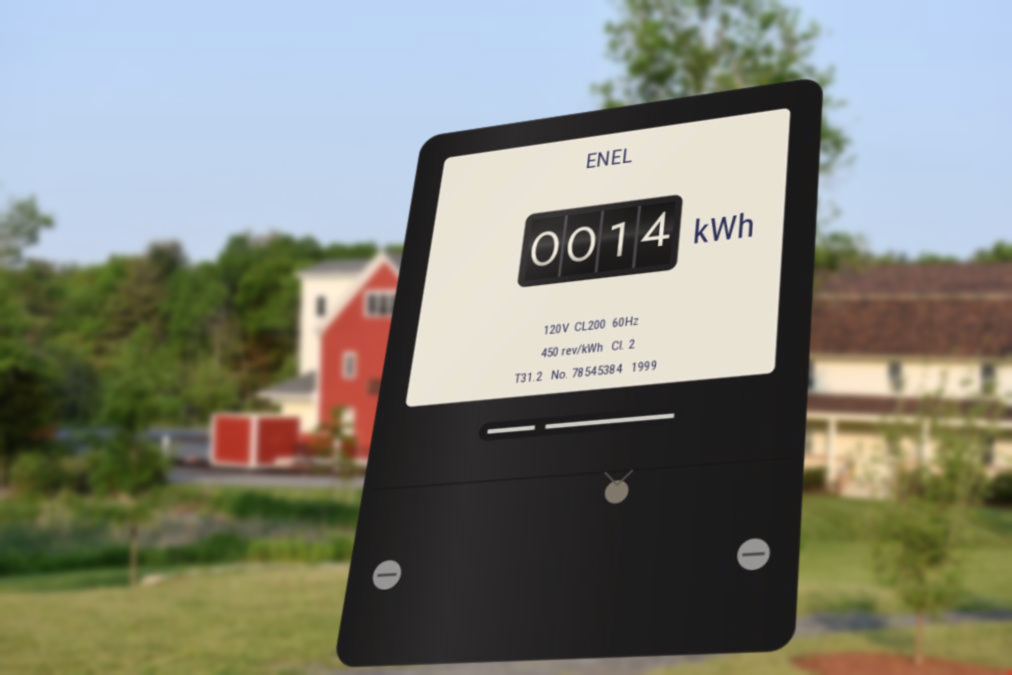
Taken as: 14 kWh
